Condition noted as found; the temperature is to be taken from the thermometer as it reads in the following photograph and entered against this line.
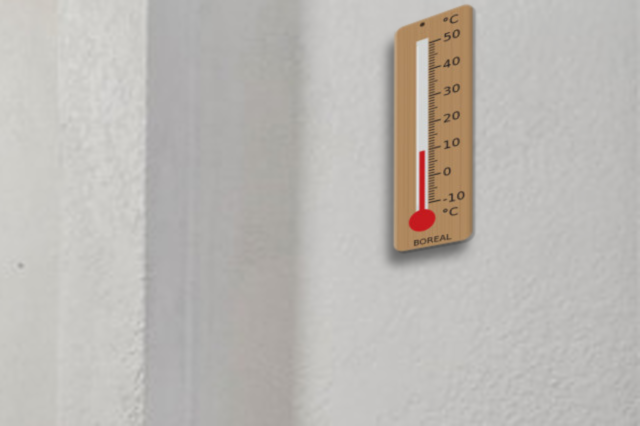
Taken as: 10 °C
